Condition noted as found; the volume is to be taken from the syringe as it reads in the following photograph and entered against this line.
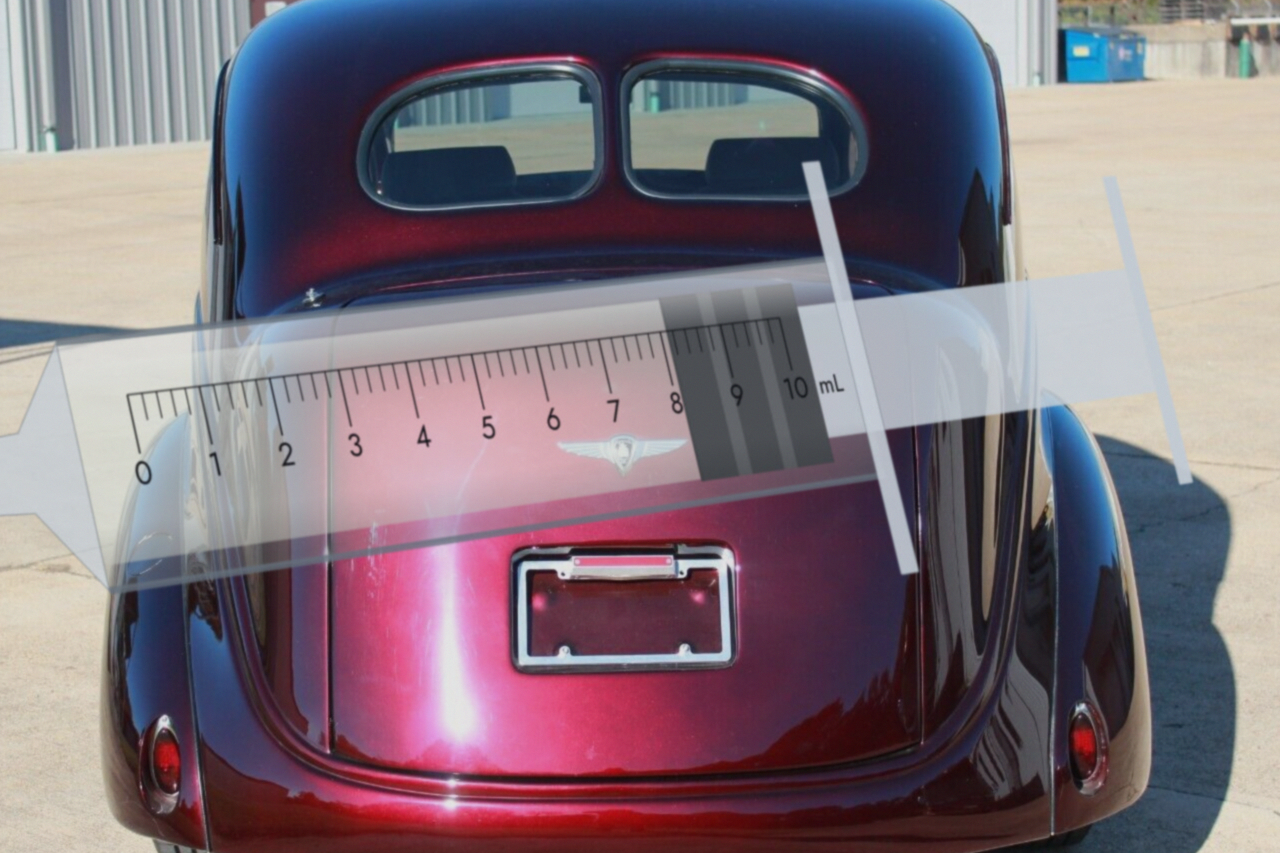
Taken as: 8.1 mL
